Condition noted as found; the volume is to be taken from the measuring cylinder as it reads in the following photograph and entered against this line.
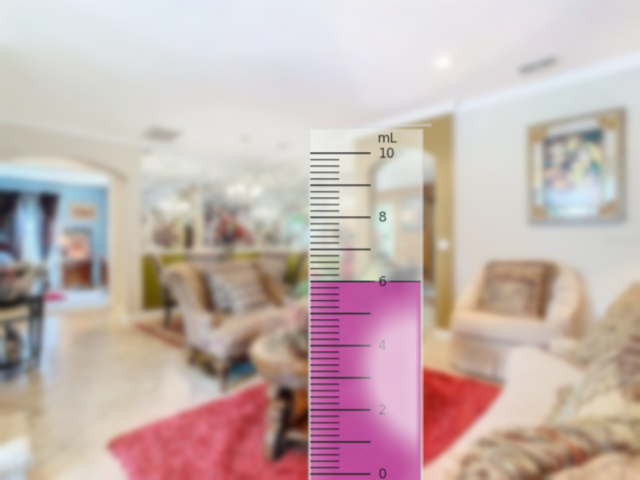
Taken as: 6 mL
